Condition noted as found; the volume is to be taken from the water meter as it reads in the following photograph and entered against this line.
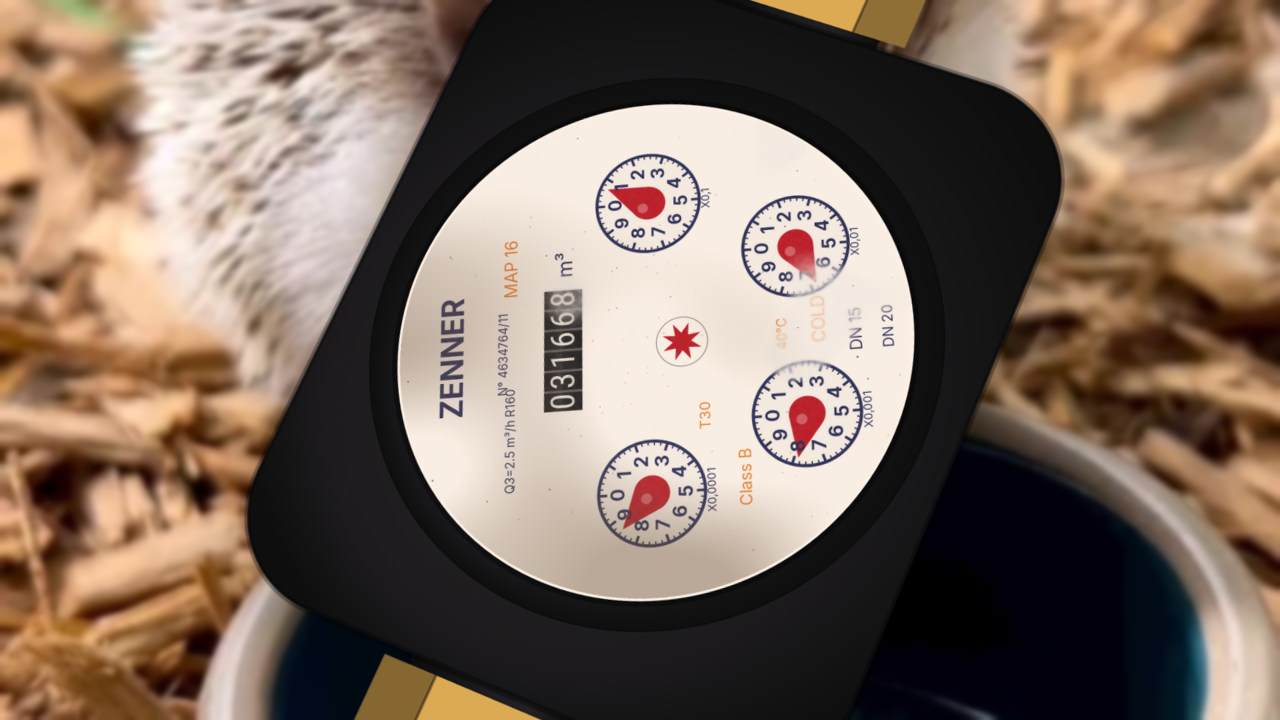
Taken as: 31668.0678 m³
